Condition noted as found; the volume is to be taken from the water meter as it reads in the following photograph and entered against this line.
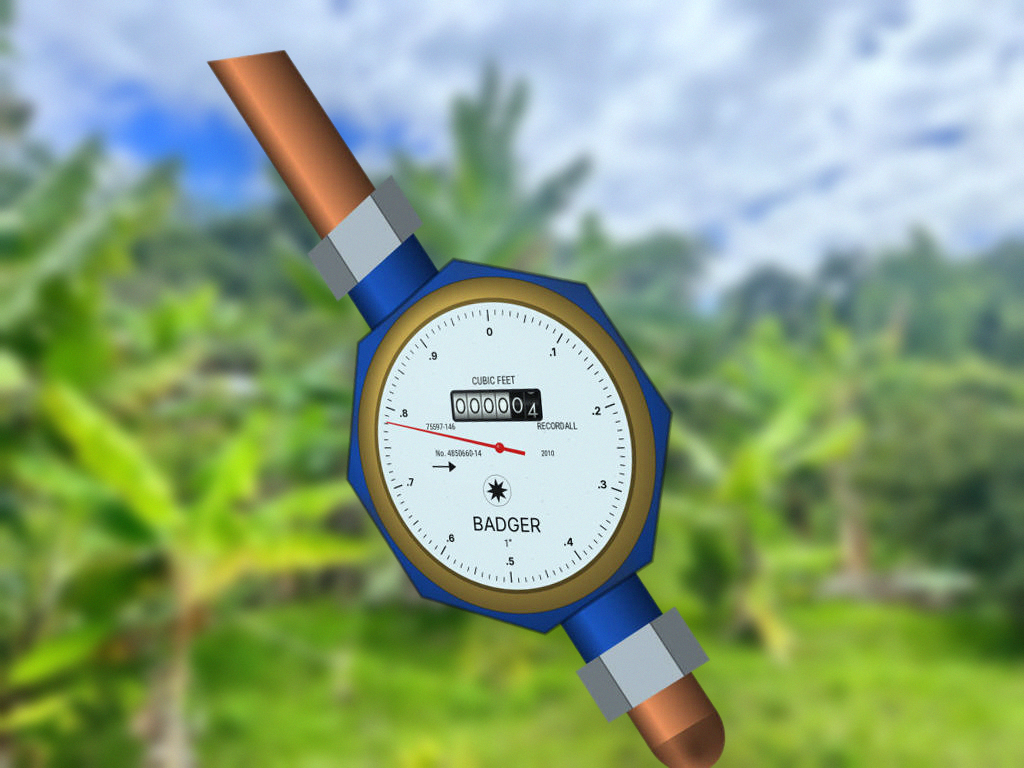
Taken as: 3.78 ft³
